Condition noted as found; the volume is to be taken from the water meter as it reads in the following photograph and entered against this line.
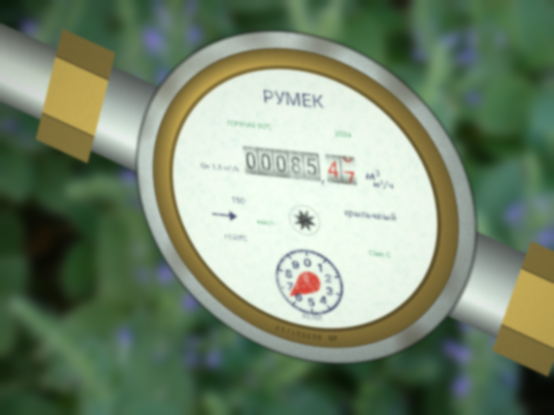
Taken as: 85.466 m³
